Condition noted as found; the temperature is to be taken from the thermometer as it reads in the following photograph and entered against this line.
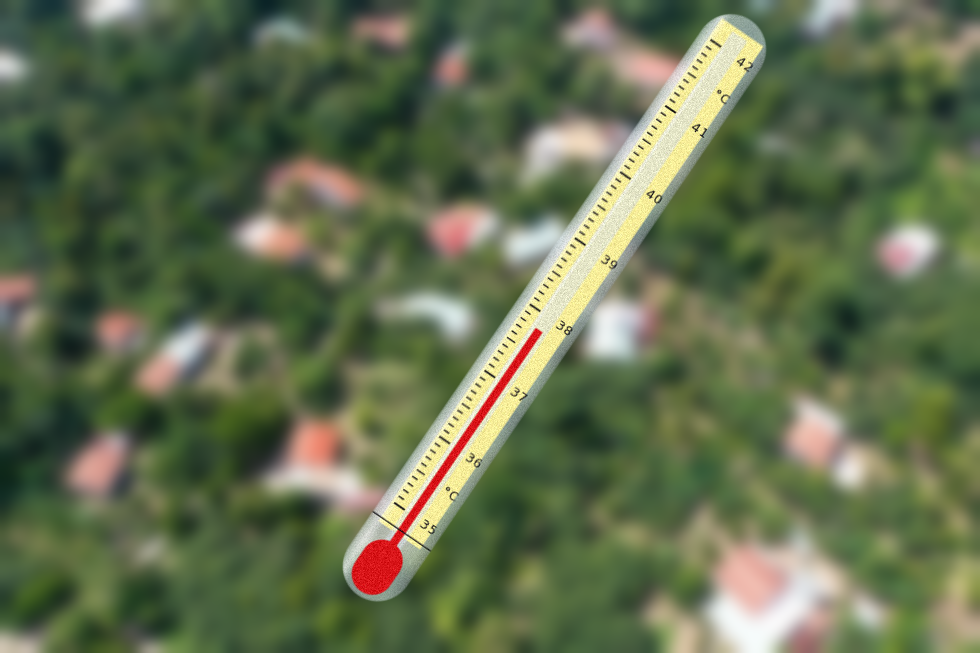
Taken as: 37.8 °C
